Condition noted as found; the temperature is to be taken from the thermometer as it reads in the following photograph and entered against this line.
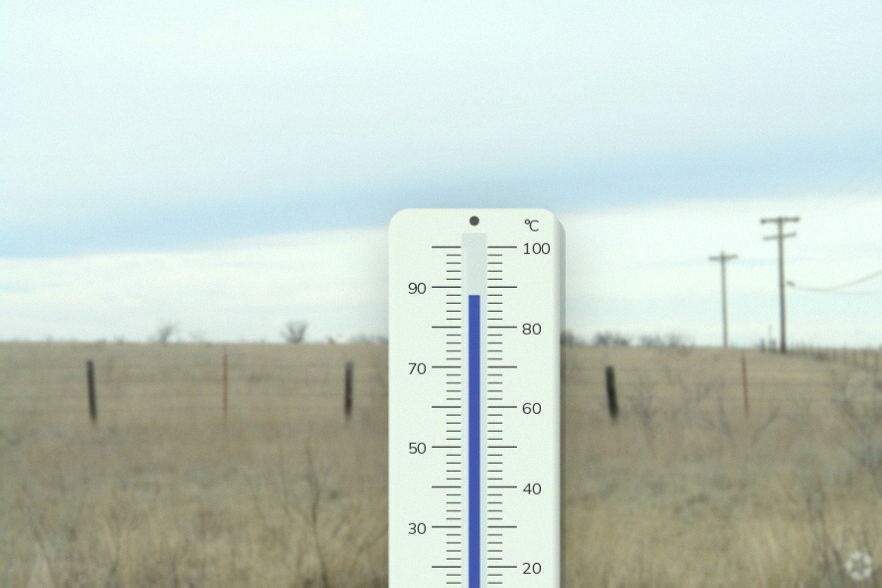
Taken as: 88 °C
